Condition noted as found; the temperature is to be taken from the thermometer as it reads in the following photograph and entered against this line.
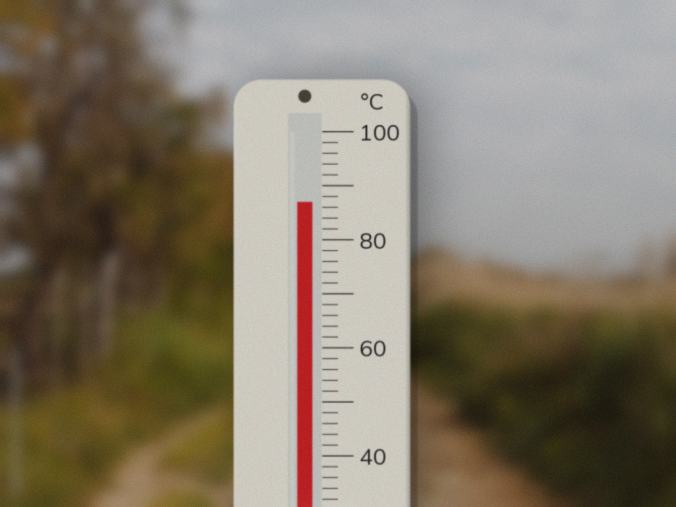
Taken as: 87 °C
